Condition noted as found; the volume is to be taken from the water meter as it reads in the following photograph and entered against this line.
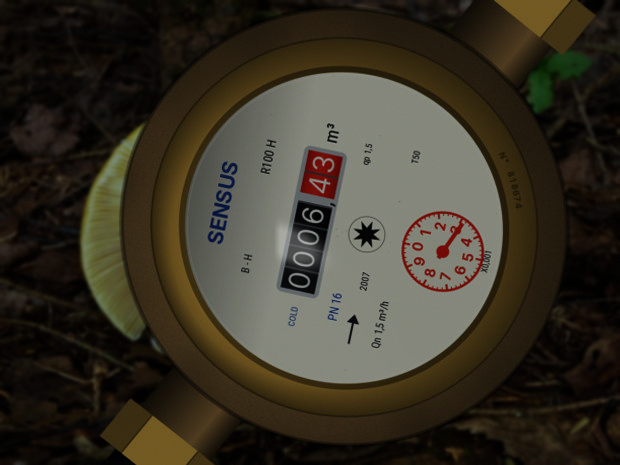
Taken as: 6.433 m³
